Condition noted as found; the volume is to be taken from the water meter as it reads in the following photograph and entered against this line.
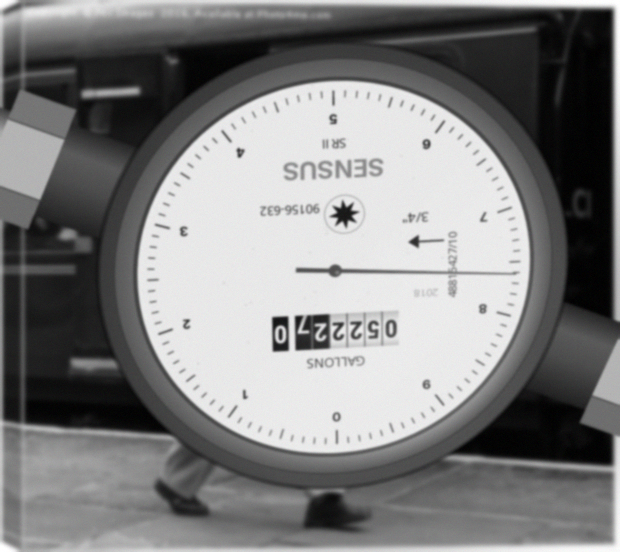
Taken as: 522267.6 gal
